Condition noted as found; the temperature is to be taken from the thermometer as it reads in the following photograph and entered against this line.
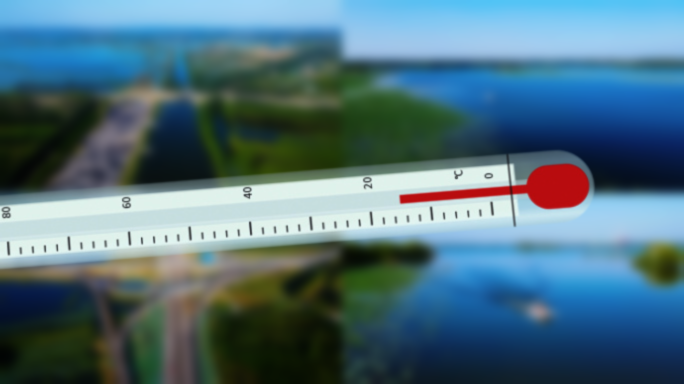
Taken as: 15 °C
